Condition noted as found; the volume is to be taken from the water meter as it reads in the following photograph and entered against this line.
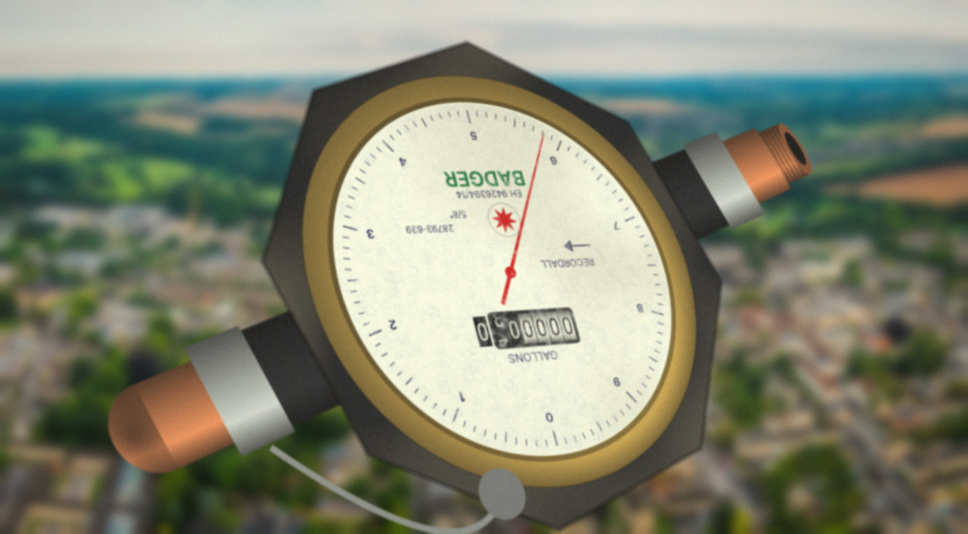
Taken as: 25.8 gal
